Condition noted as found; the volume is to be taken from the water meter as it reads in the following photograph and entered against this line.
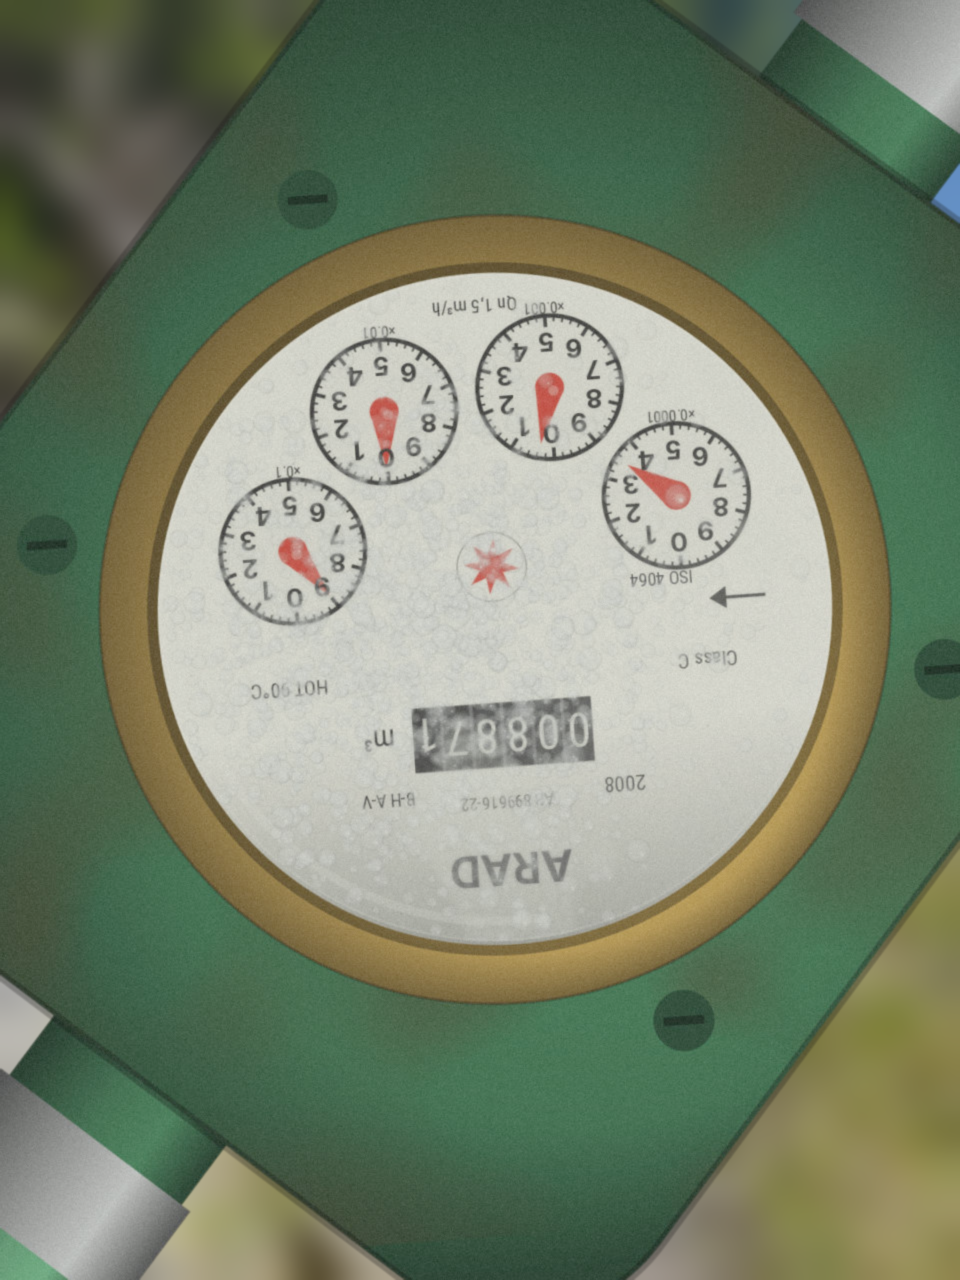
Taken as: 8870.9003 m³
